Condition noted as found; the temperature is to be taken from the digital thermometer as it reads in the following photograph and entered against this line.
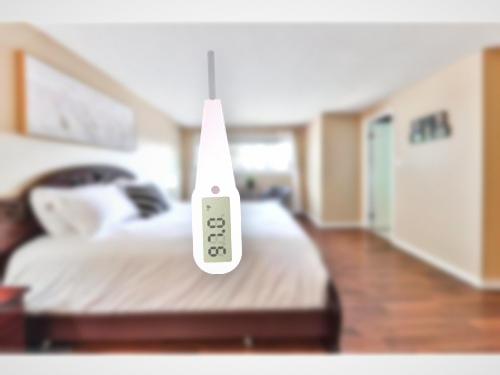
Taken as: 97.0 °F
